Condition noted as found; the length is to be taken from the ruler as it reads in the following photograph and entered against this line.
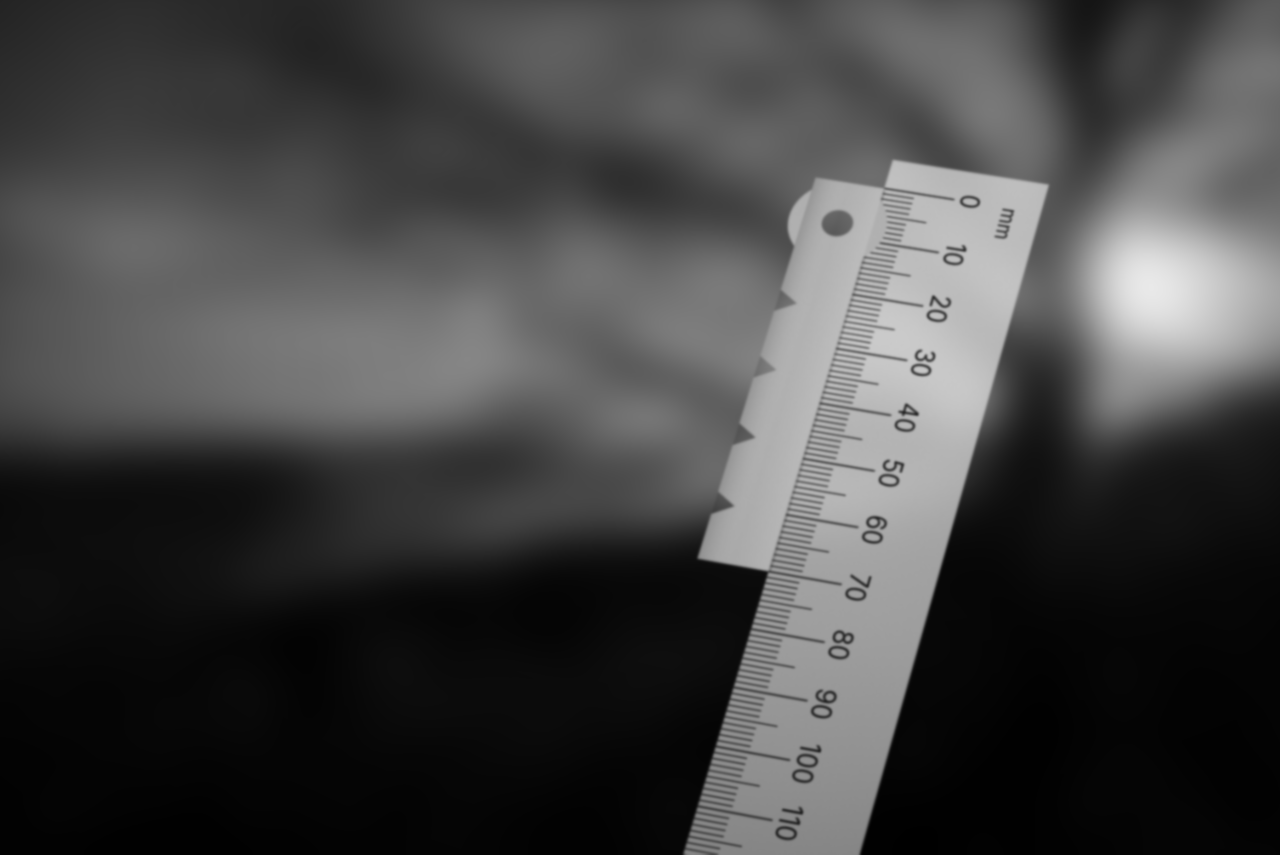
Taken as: 70 mm
